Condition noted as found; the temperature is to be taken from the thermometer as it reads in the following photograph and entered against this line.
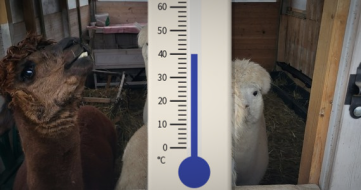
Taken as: 40 °C
